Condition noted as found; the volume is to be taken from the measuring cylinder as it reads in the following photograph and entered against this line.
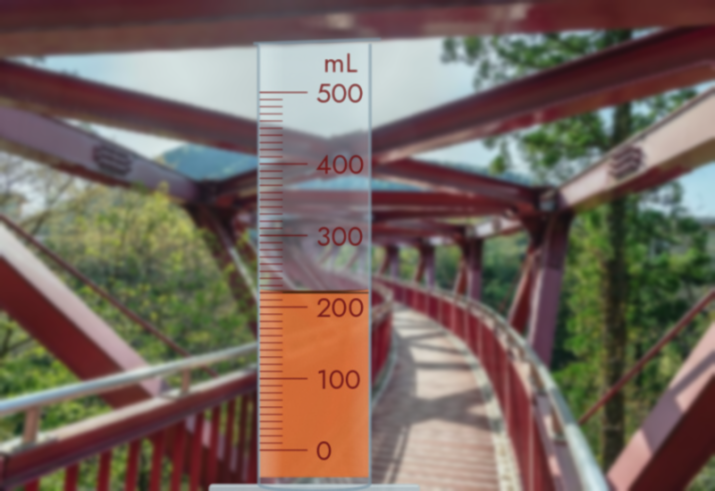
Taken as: 220 mL
